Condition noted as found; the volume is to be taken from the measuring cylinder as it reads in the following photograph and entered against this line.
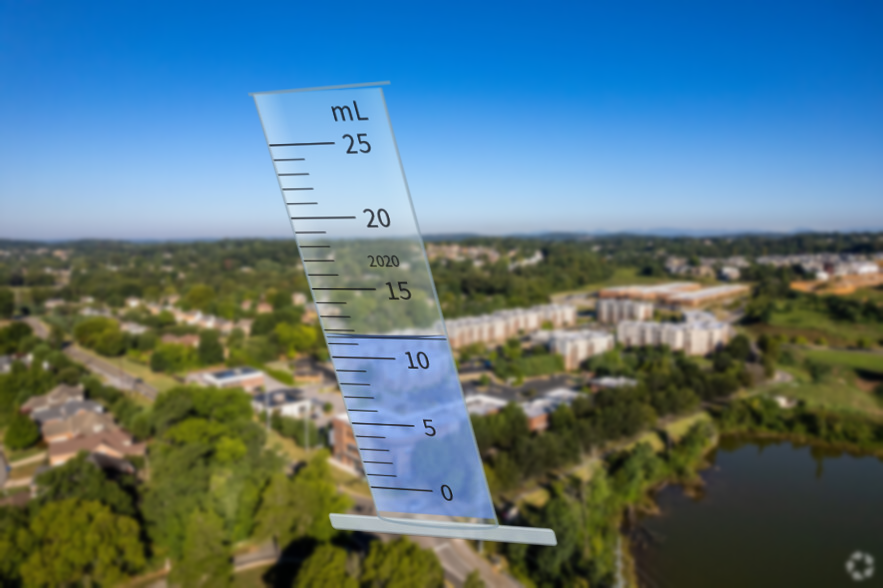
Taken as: 11.5 mL
